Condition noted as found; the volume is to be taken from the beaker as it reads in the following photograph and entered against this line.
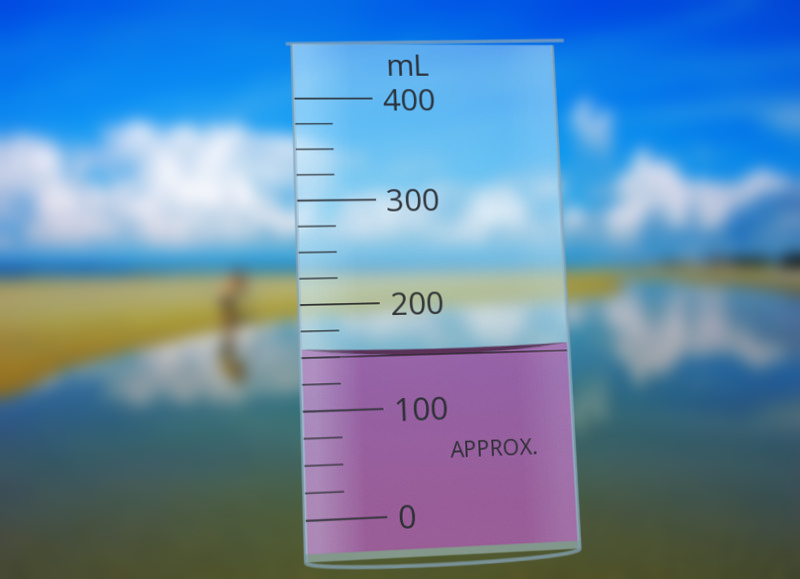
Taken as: 150 mL
